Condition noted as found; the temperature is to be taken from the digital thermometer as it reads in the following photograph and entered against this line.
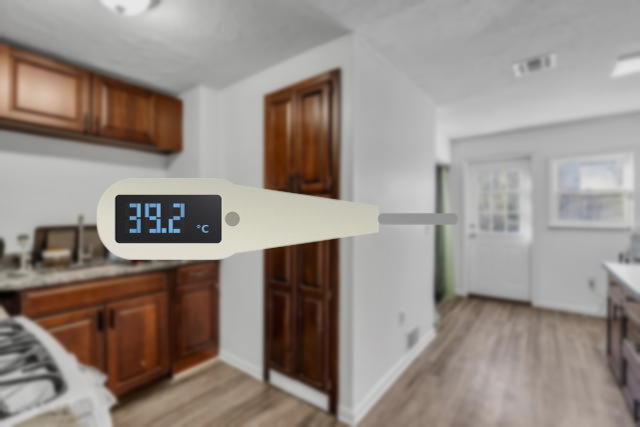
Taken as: 39.2 °C
